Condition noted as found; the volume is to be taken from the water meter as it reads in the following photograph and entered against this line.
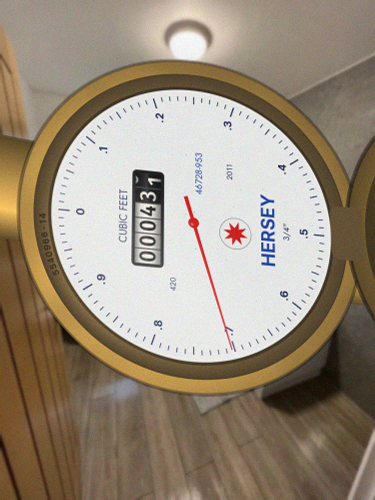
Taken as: 430.70 ft³
